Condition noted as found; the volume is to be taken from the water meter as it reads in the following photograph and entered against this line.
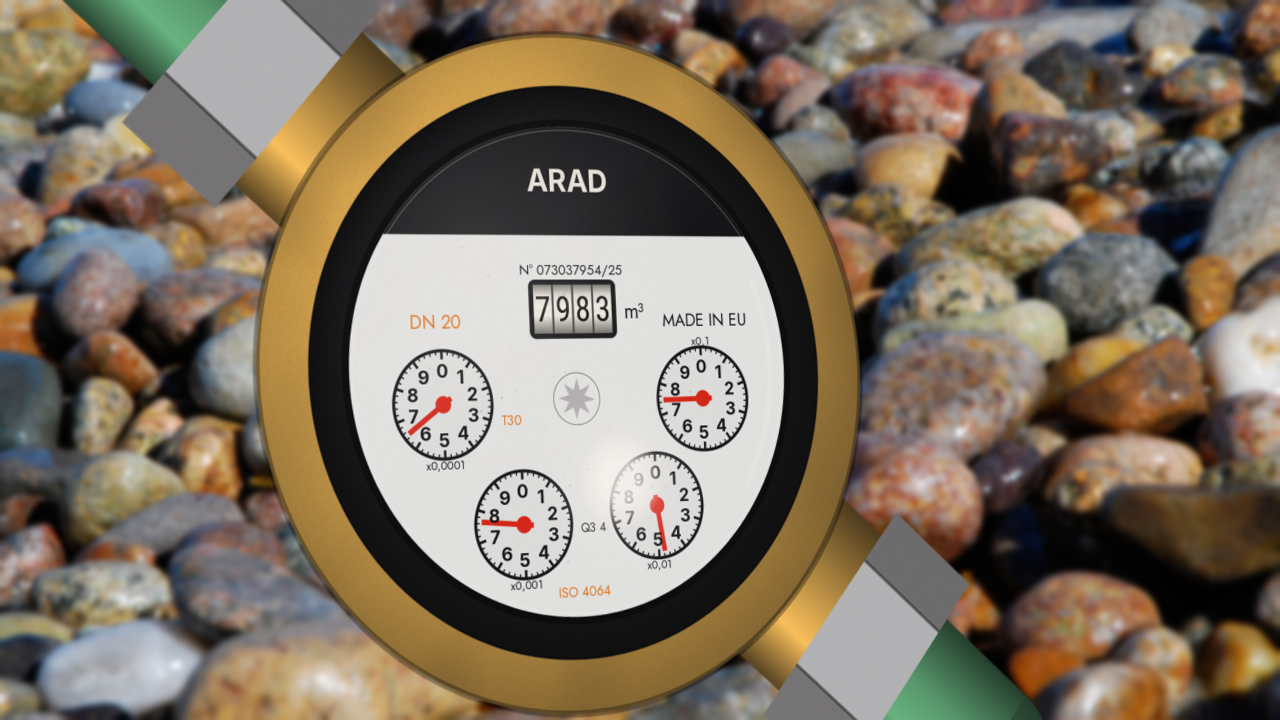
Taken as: 7983.7476 m³
